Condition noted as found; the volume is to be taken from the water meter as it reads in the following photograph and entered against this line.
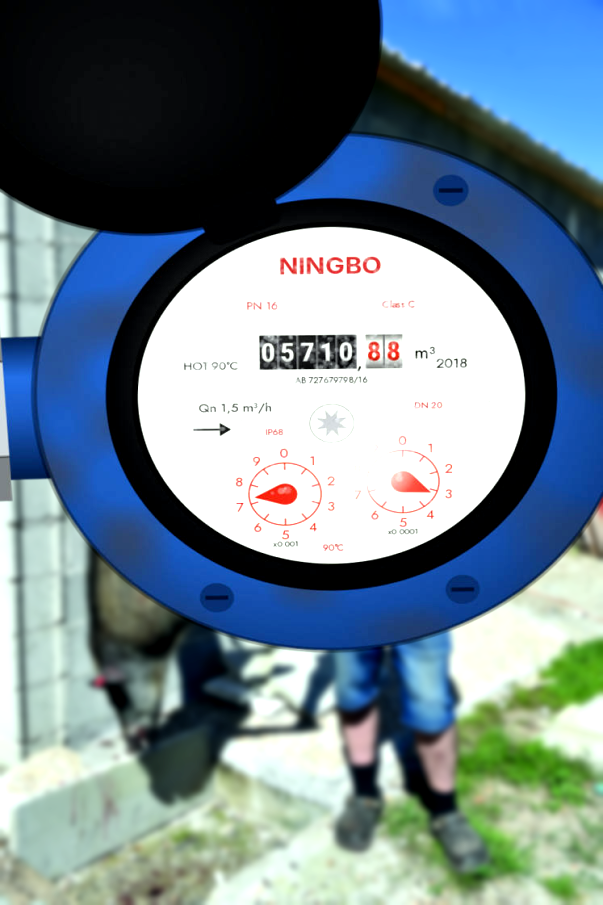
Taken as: 5710.8873 m³
